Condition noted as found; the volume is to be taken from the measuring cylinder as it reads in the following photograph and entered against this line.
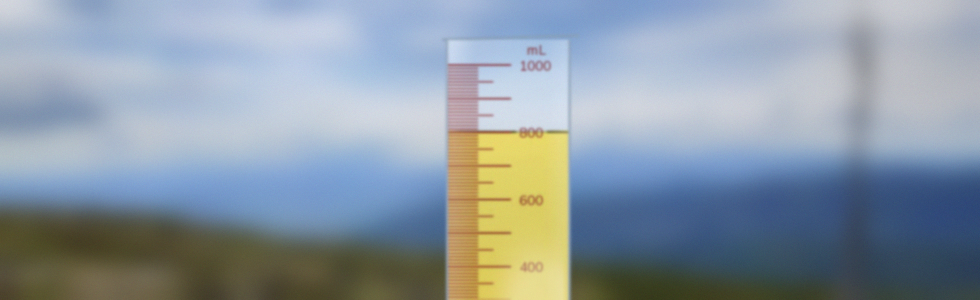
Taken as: 800 mL
